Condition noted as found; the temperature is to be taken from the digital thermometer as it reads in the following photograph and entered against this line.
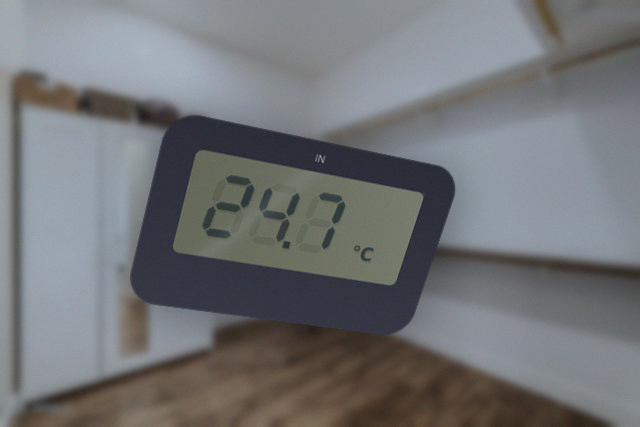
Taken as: 24.7 °C
